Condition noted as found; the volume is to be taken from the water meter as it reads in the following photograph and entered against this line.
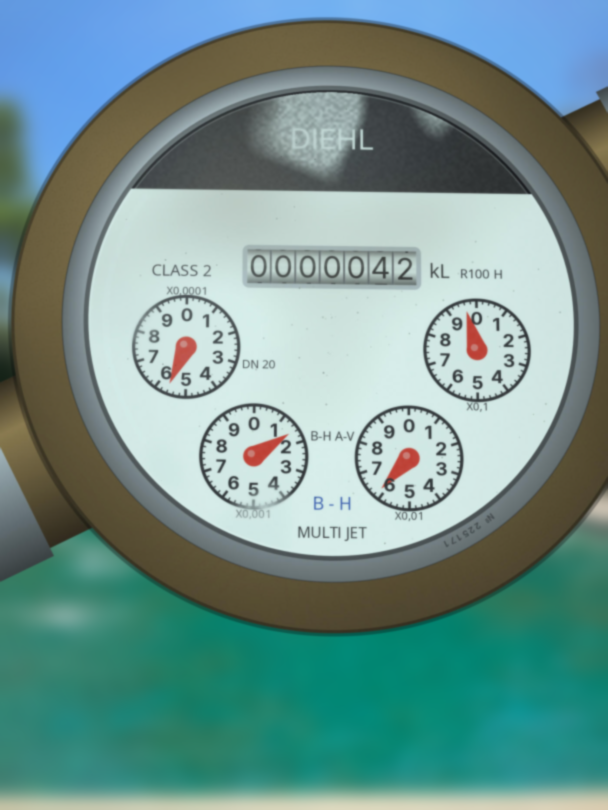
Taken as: 41.9615 kL
